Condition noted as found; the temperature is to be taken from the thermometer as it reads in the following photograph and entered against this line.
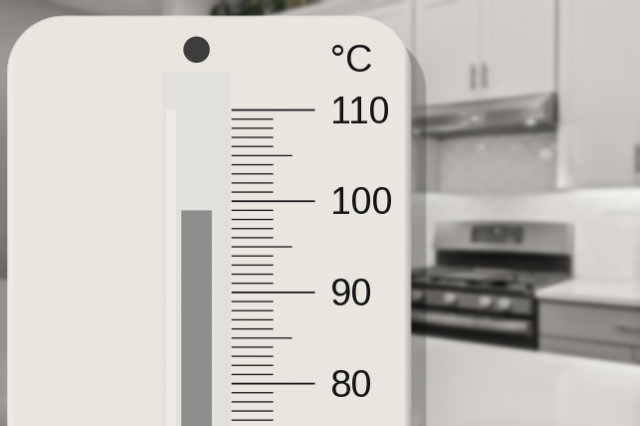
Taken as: 99 °C
